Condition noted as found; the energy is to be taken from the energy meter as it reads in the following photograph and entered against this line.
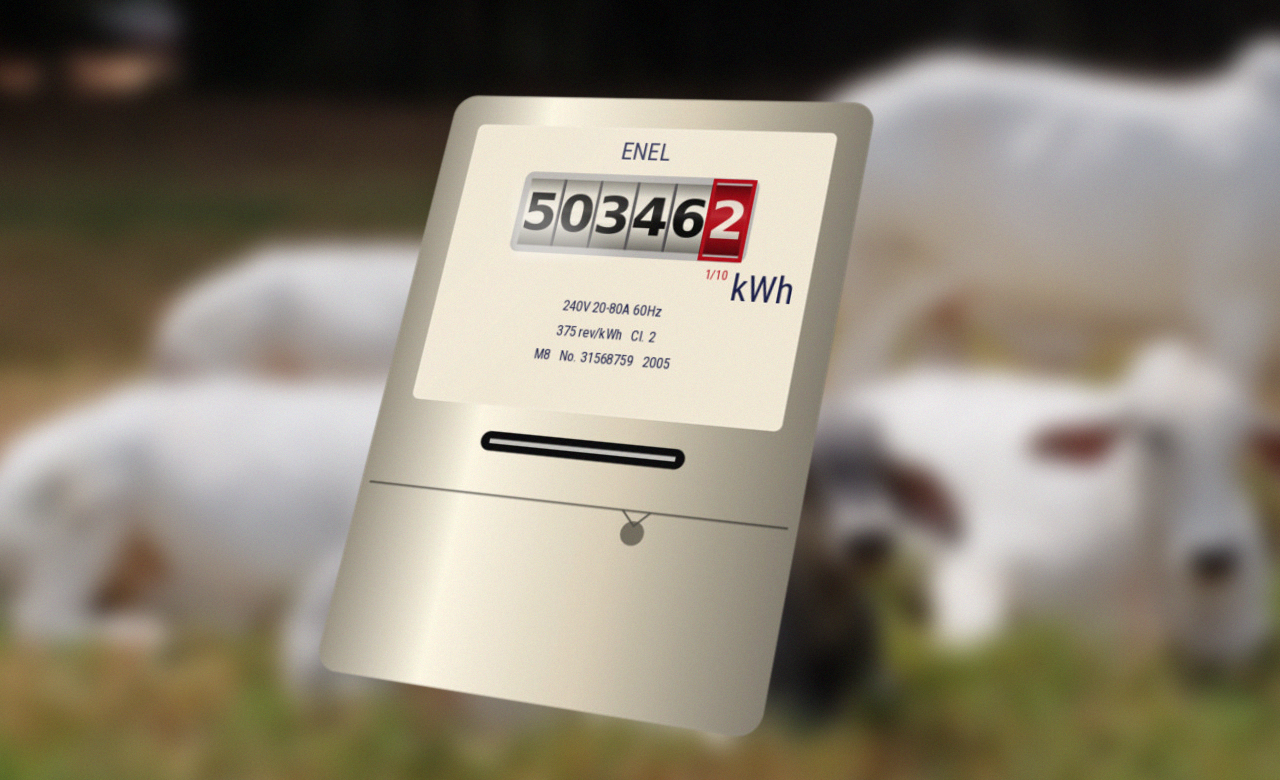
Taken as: 50346.2 kWh
